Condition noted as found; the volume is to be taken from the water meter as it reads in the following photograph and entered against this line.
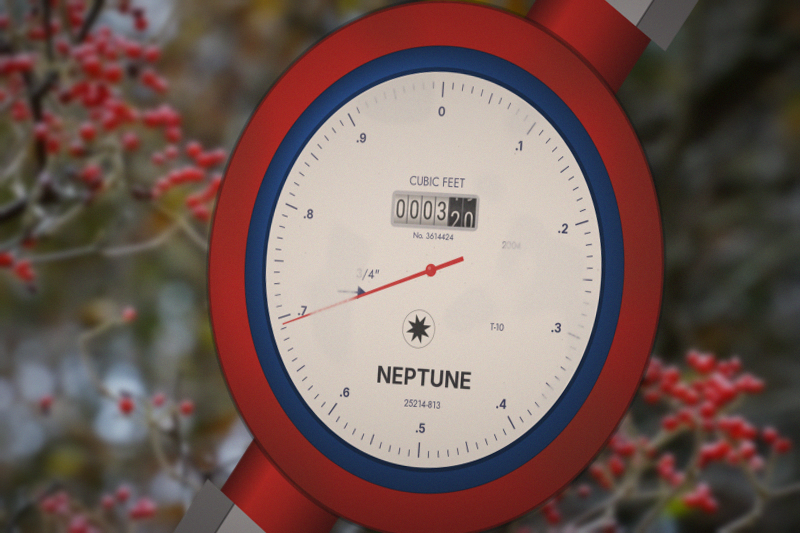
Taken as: 319.69 ft³
